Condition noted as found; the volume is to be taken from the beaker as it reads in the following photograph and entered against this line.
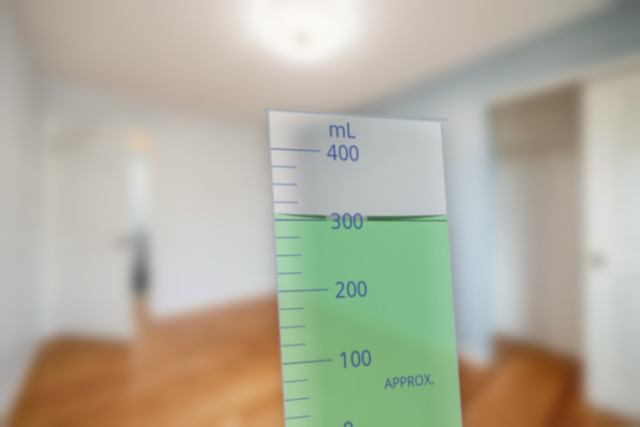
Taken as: 300 mL
